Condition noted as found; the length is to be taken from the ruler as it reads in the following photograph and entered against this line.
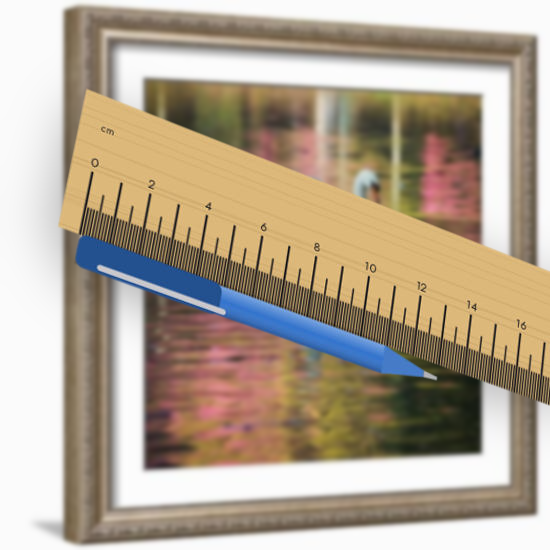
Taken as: 13 cm
